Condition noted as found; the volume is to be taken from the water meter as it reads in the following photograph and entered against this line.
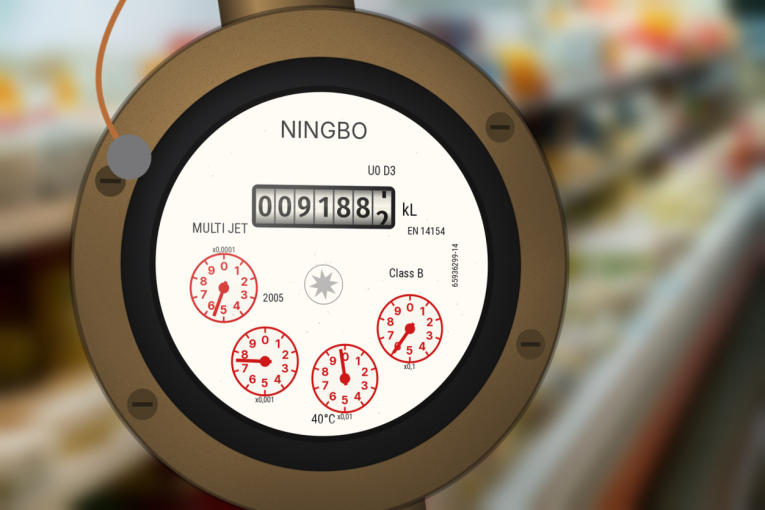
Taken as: 91881.5975 kL
